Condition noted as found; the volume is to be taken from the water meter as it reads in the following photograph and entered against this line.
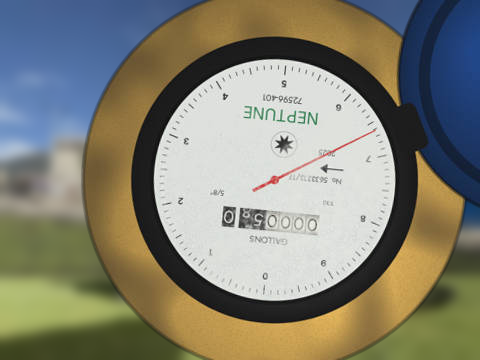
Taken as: 576.6 gal
